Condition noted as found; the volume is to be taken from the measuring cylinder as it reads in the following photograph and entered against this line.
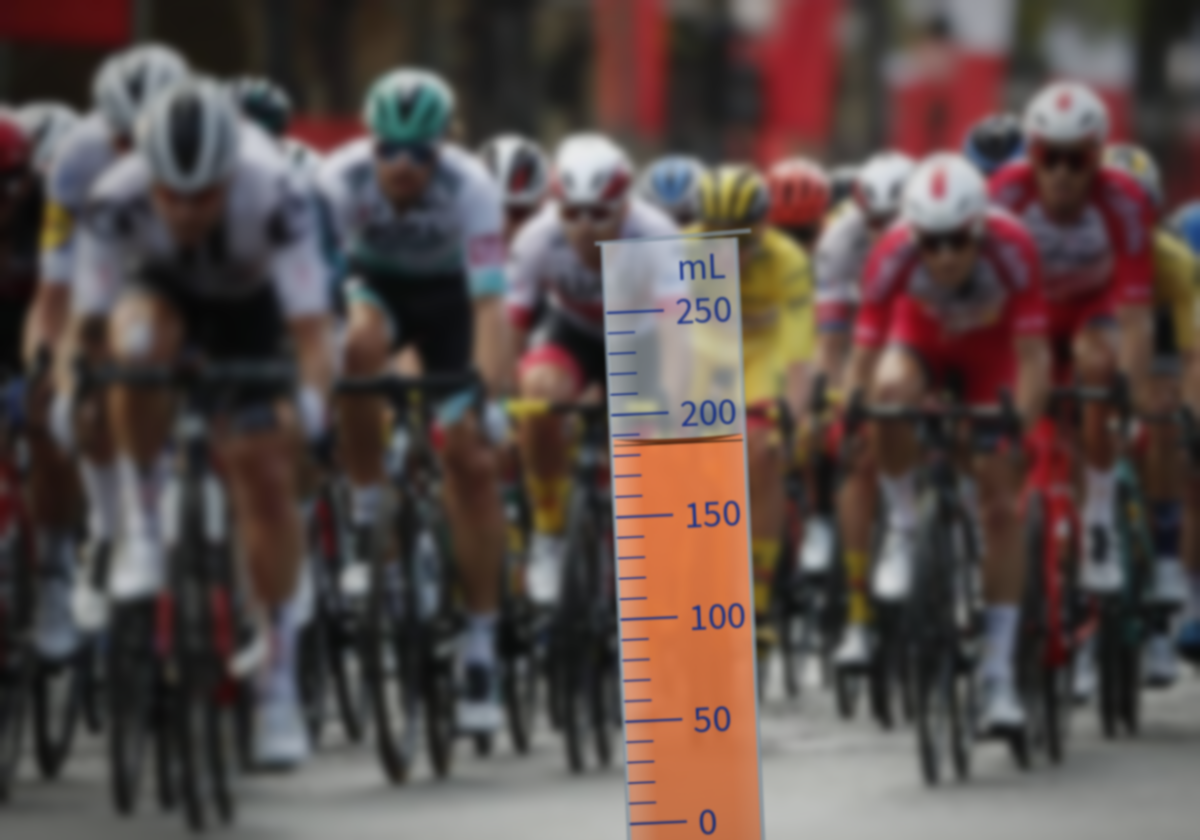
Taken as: 185 mL
